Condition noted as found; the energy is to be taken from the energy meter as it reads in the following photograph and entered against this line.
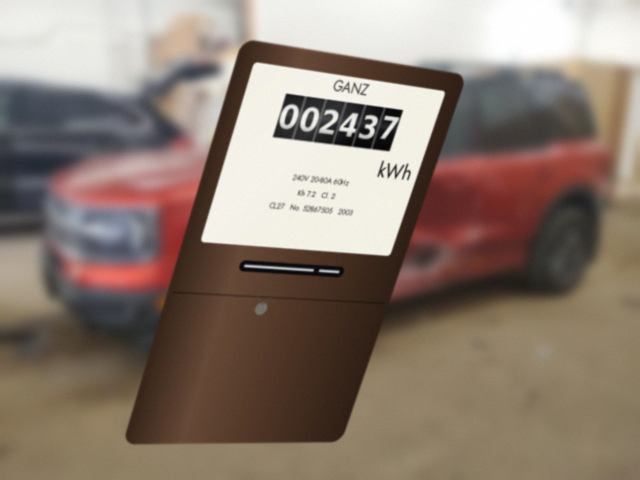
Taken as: 2437 kWh
